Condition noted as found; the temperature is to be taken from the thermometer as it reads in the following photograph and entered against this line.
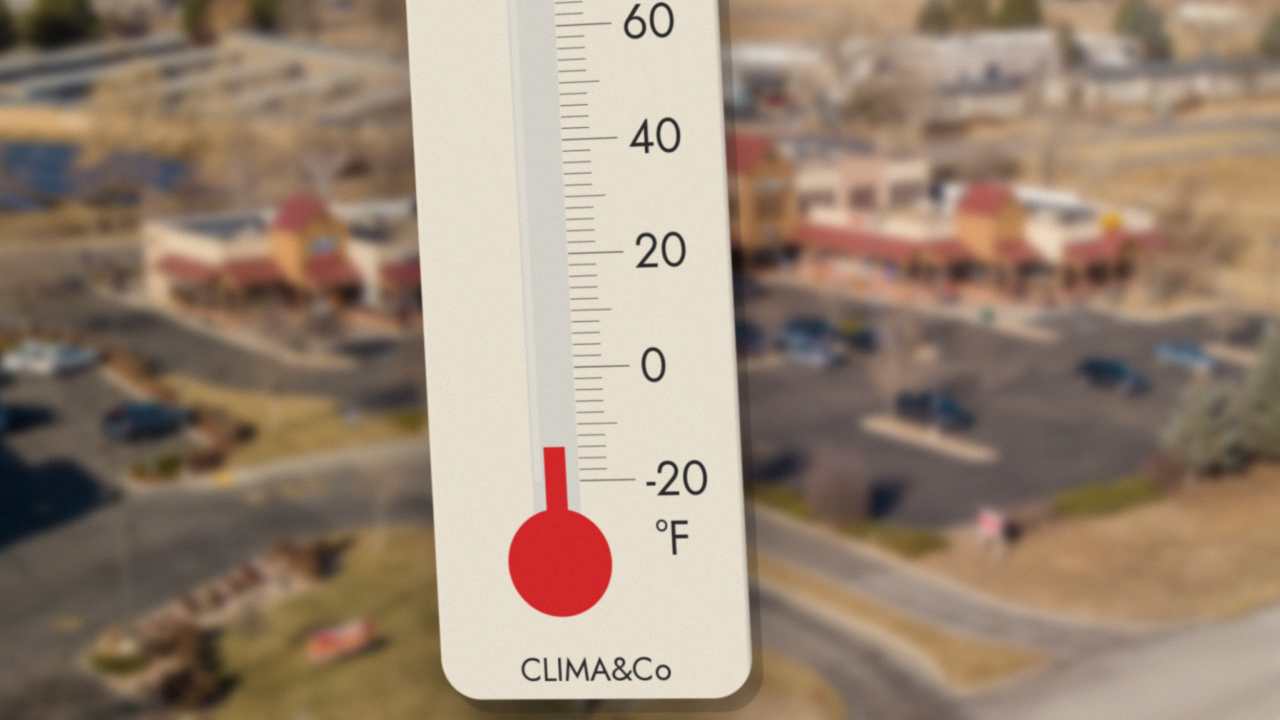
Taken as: -14 °F
